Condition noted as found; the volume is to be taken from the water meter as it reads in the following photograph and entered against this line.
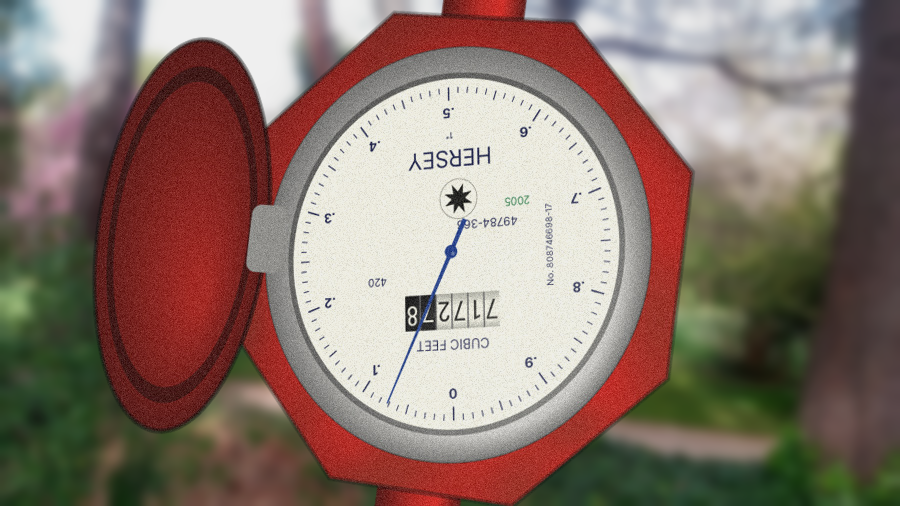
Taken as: 717278.07 ft³
